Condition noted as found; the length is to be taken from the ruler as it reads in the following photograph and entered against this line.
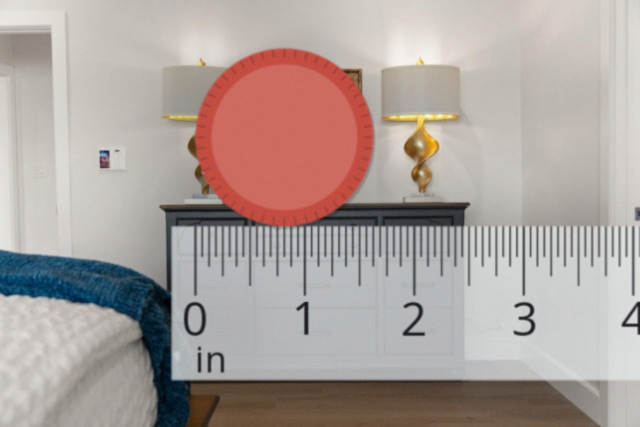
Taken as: 1.625 in
